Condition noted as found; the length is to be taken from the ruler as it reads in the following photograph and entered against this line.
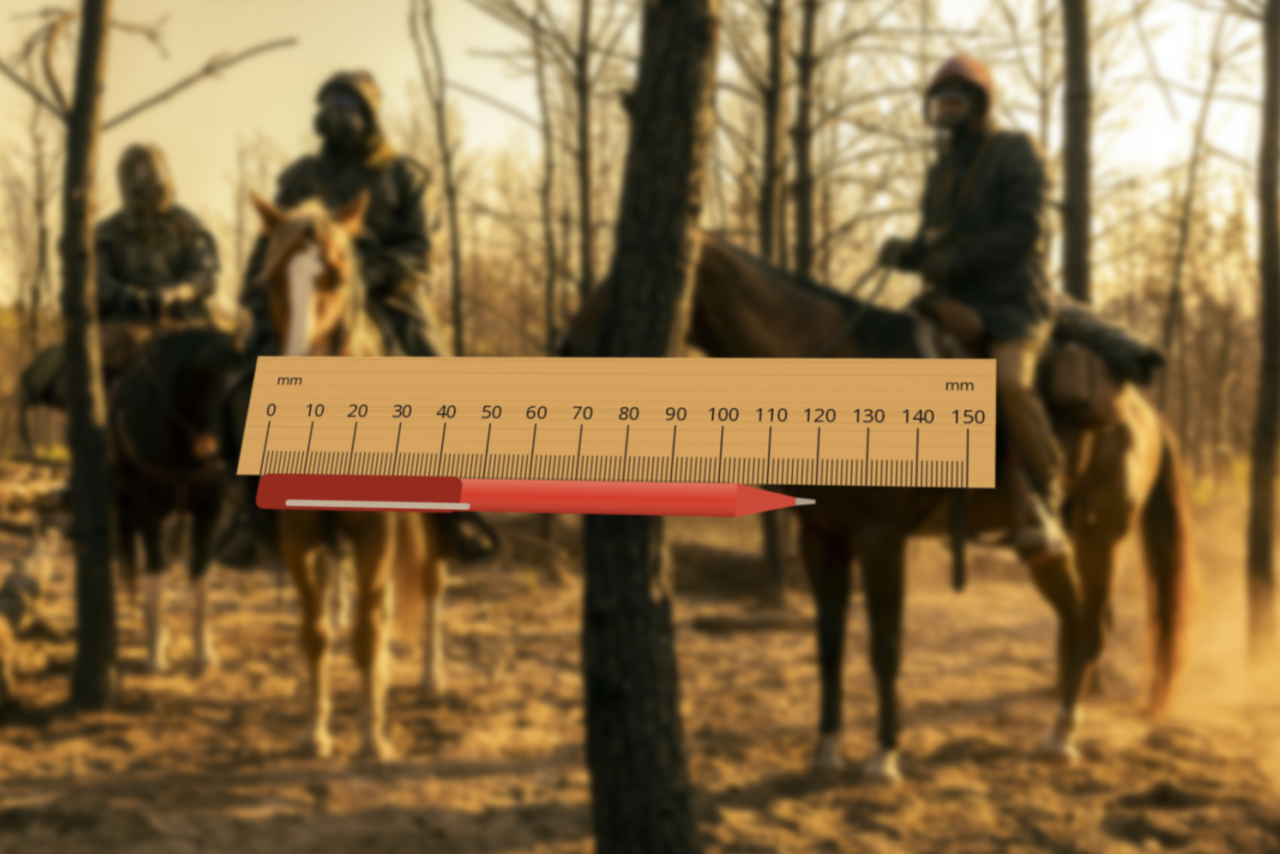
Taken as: 120 mm
